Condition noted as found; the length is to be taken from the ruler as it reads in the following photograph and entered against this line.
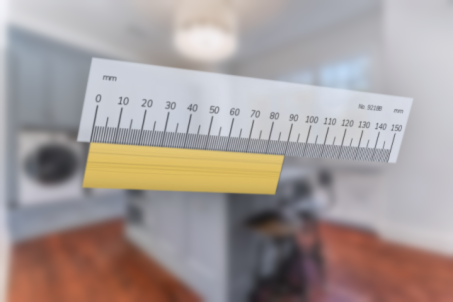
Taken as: 90 mm
